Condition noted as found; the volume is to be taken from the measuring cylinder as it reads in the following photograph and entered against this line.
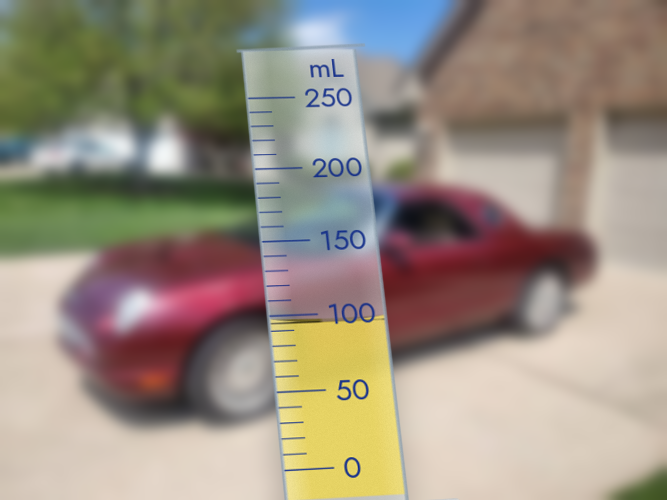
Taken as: 95 mL
